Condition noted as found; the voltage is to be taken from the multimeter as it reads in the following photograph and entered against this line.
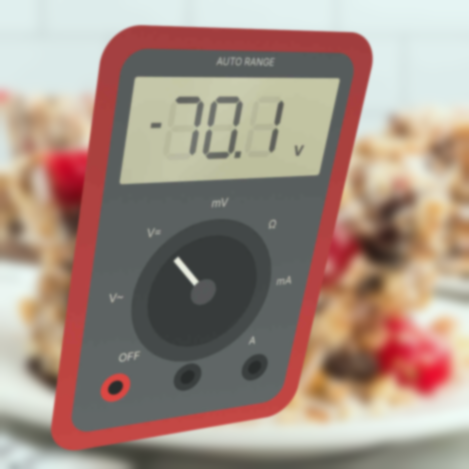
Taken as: -70.1 V
